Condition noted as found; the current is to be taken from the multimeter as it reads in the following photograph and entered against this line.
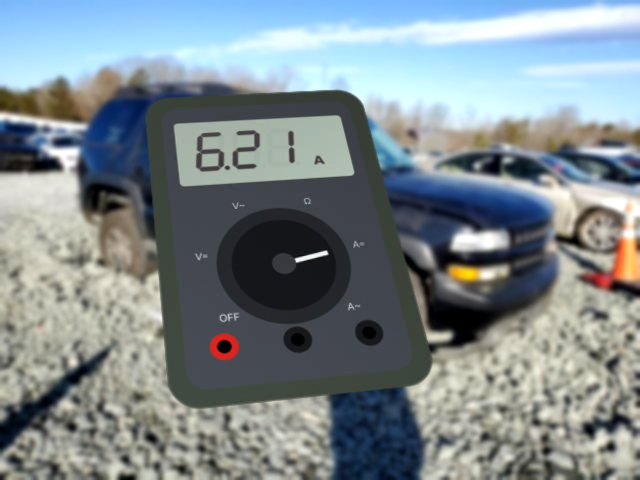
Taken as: 6.21 A
